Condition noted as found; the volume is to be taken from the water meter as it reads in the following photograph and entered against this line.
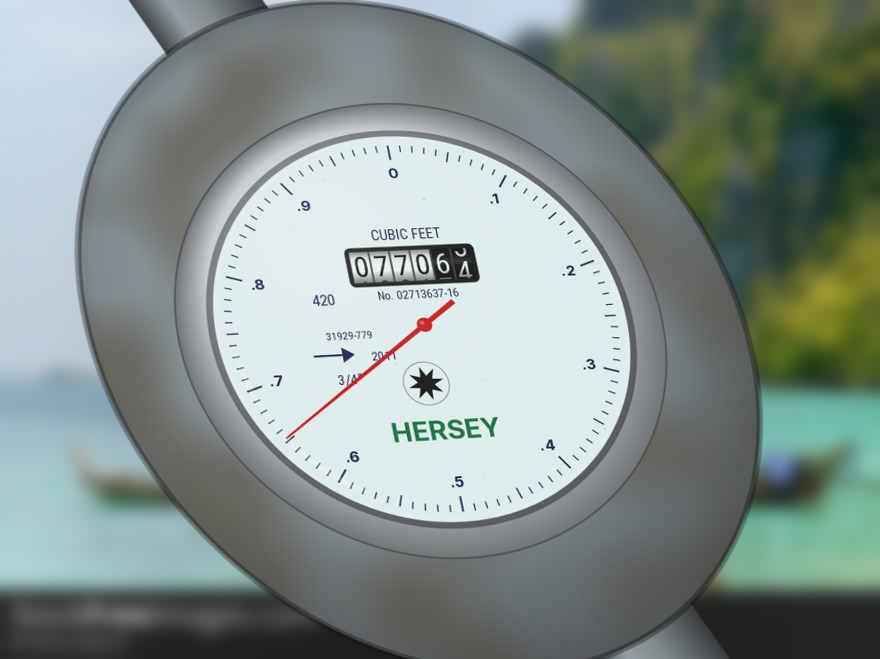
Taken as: 77063.65 ft³
